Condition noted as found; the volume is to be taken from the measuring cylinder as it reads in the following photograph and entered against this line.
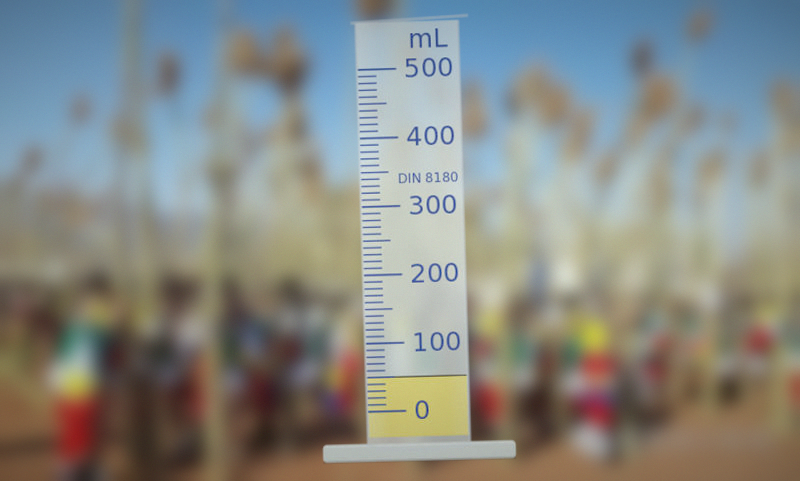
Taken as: 50 mL
